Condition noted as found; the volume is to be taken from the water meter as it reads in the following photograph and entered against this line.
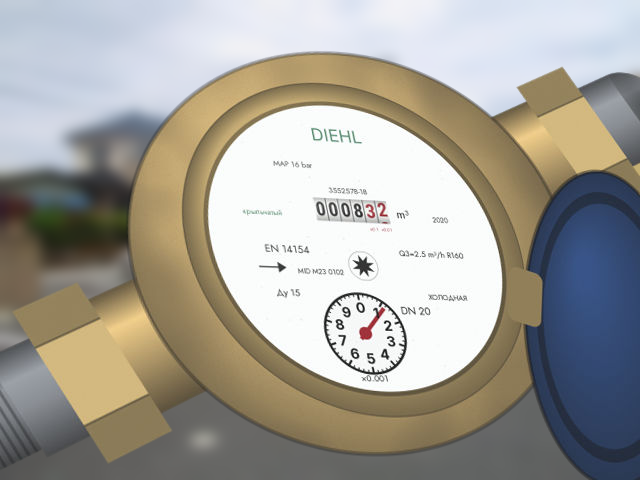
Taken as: 8.321 m³
